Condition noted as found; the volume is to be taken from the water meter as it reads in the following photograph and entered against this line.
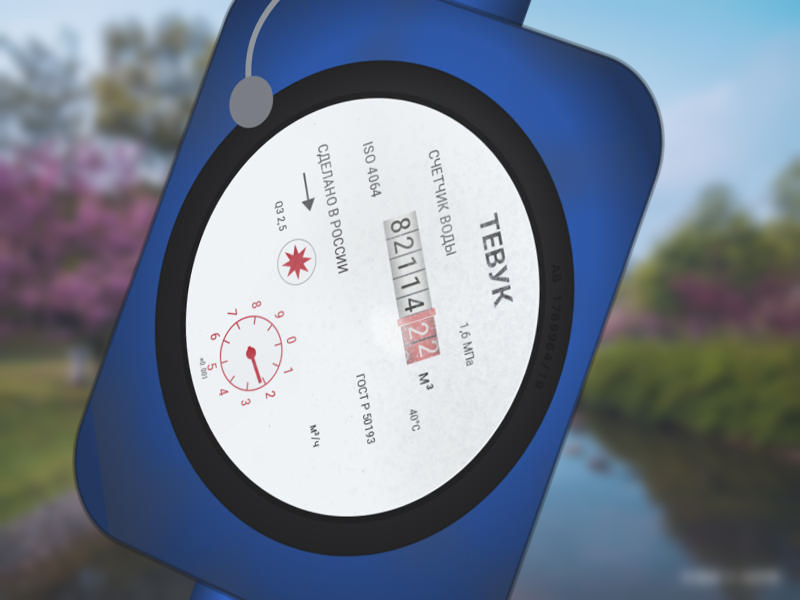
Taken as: 82114.222 m³
